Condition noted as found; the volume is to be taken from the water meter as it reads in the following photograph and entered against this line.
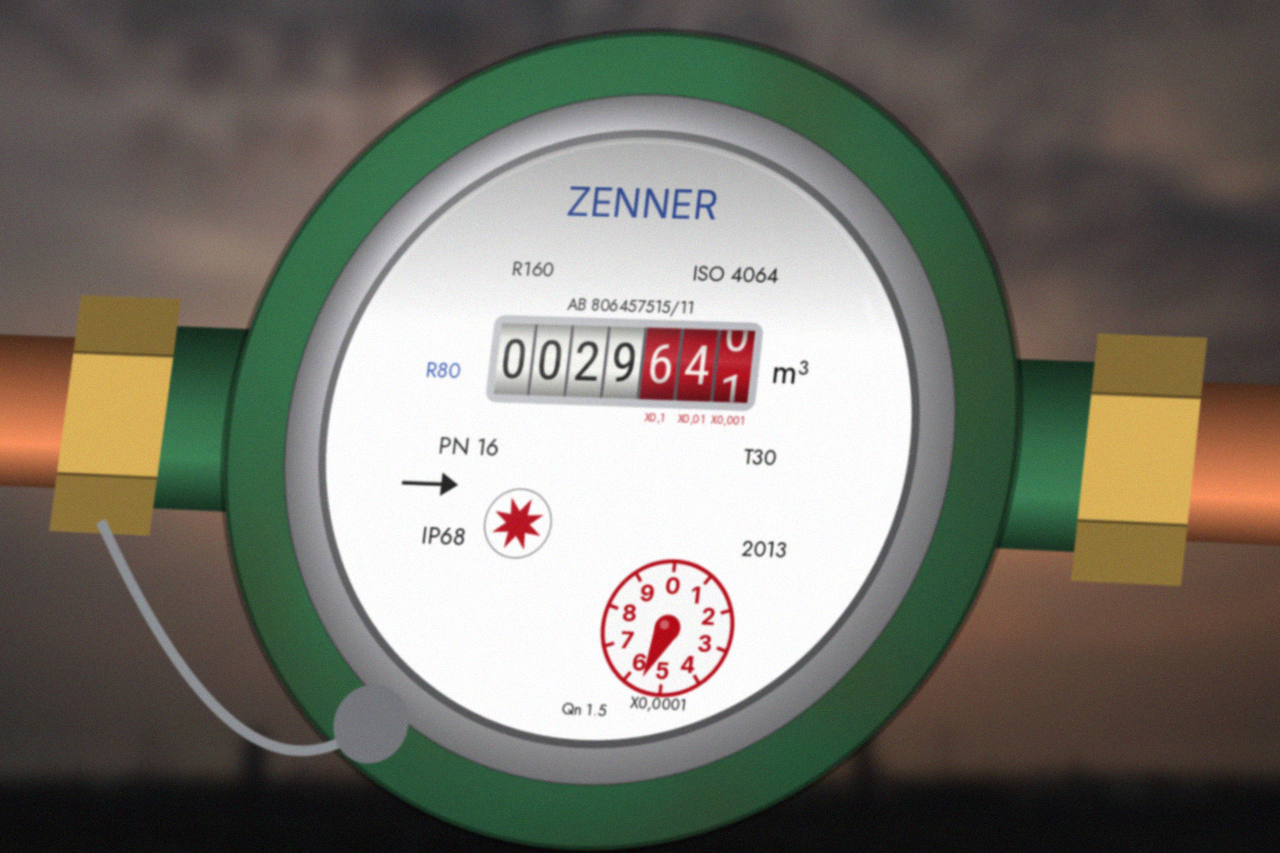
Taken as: 29.6405 m³
